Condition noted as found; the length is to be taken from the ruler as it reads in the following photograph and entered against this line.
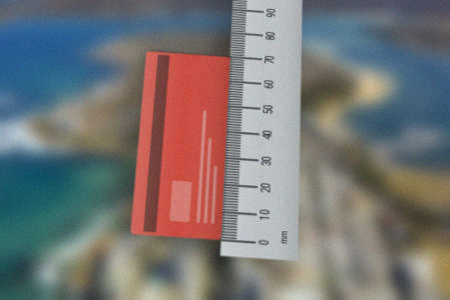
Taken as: 70 mm
